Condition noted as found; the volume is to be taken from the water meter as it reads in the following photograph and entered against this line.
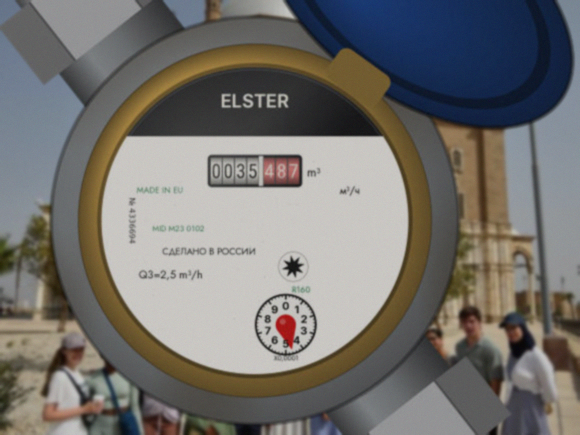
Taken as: 35.4874 m³
